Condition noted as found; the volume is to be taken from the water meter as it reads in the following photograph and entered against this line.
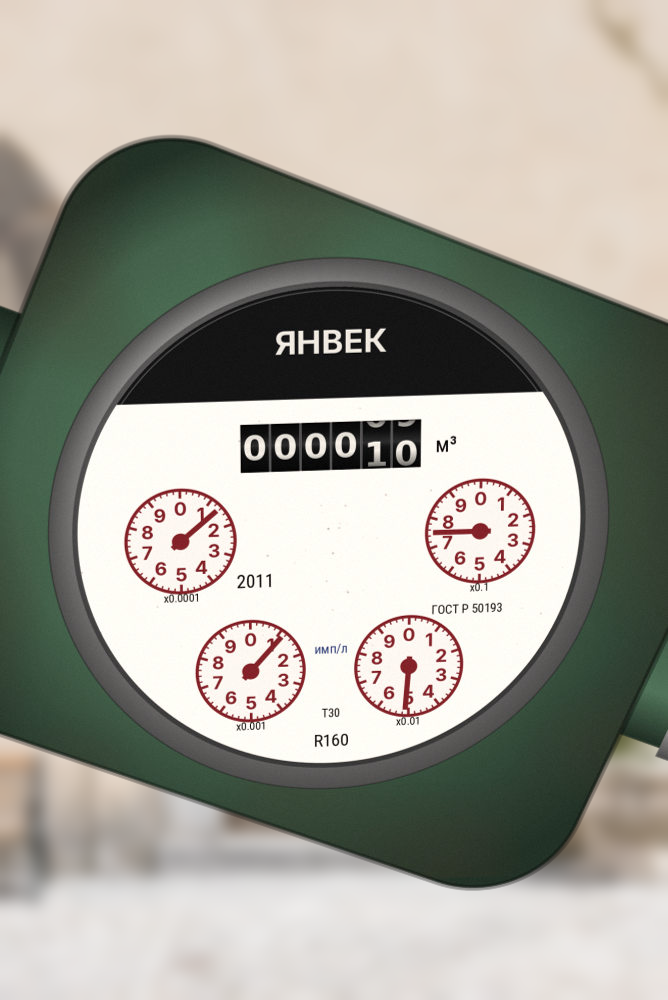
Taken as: 9.7511 m³
